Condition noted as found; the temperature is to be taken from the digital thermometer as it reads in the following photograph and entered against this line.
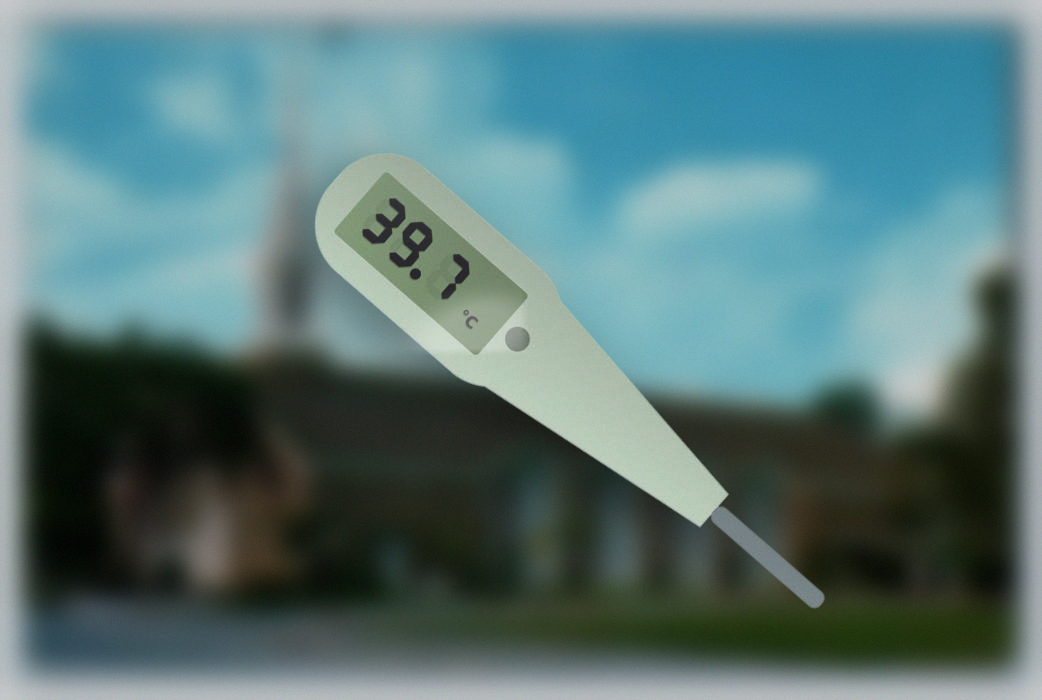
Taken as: 39.7 °C
